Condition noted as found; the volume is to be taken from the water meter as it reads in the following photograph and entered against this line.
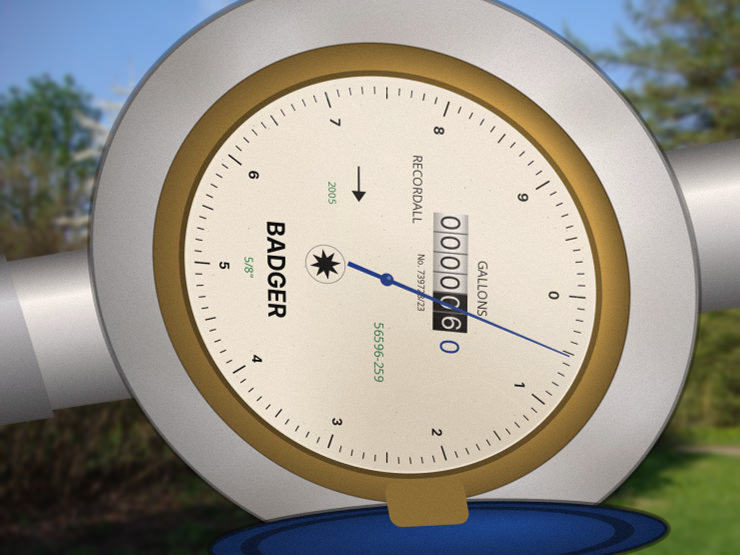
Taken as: 60.5 gal
